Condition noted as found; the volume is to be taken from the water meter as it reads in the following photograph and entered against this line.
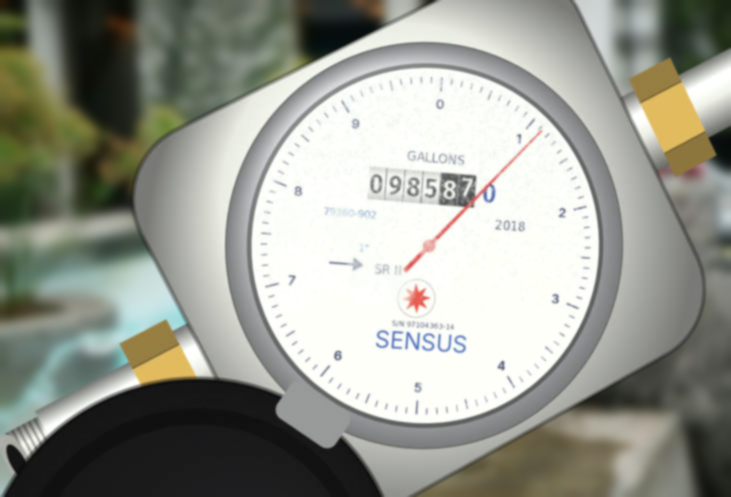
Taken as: 985871.1 gal
